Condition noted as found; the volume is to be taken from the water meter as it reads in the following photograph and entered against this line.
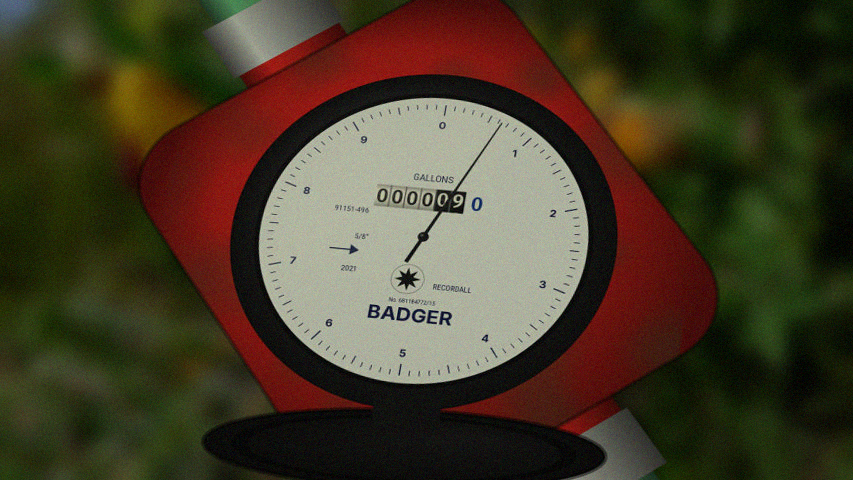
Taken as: 90.6 gal
